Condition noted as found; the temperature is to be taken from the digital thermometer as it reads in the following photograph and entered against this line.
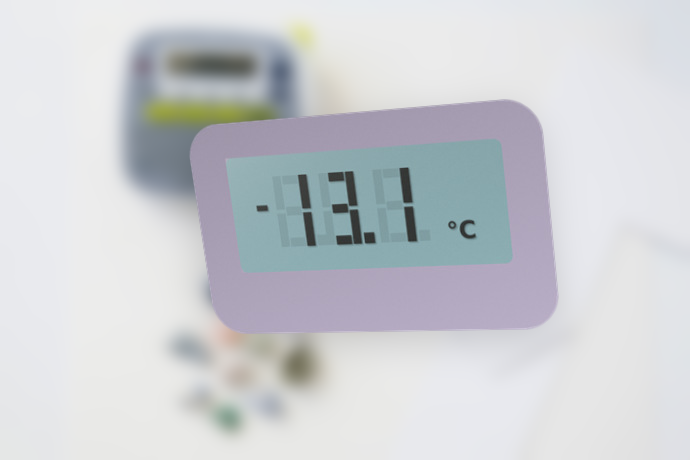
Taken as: -13.1 °C
